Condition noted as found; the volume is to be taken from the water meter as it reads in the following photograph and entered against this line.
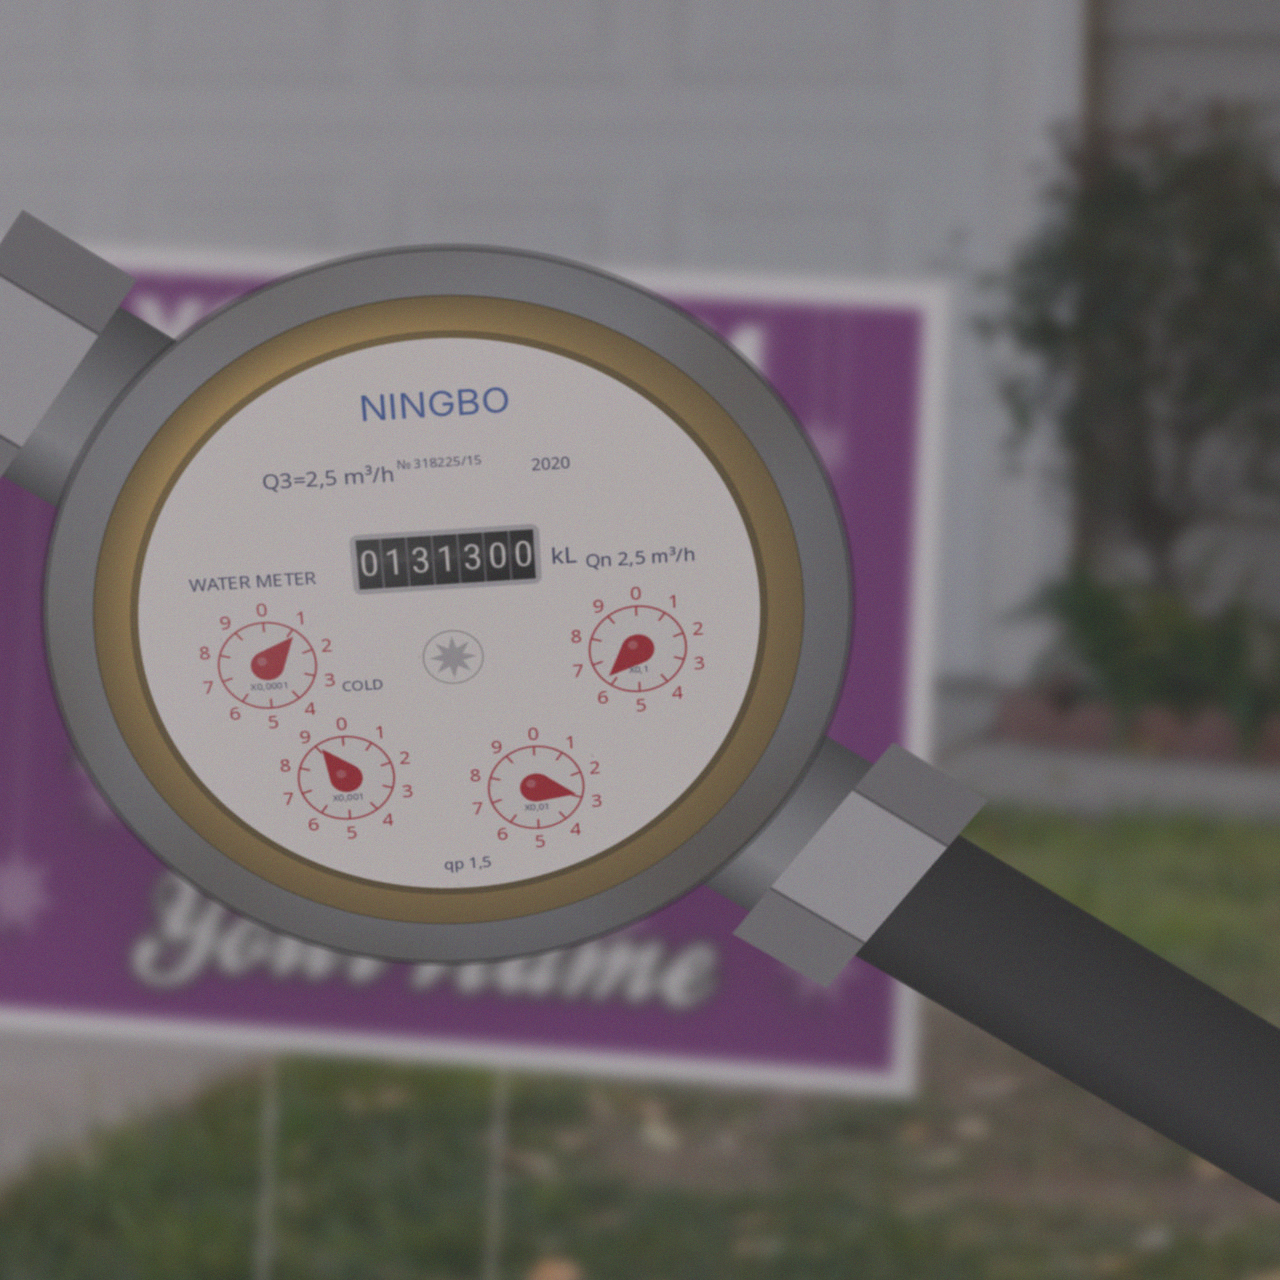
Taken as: 131300.6291 kL
